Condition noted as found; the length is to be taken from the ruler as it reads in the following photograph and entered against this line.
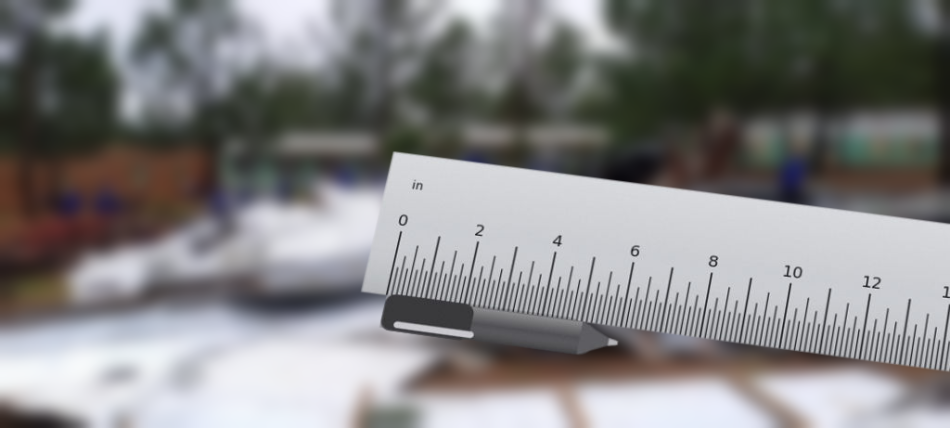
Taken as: 6 in
